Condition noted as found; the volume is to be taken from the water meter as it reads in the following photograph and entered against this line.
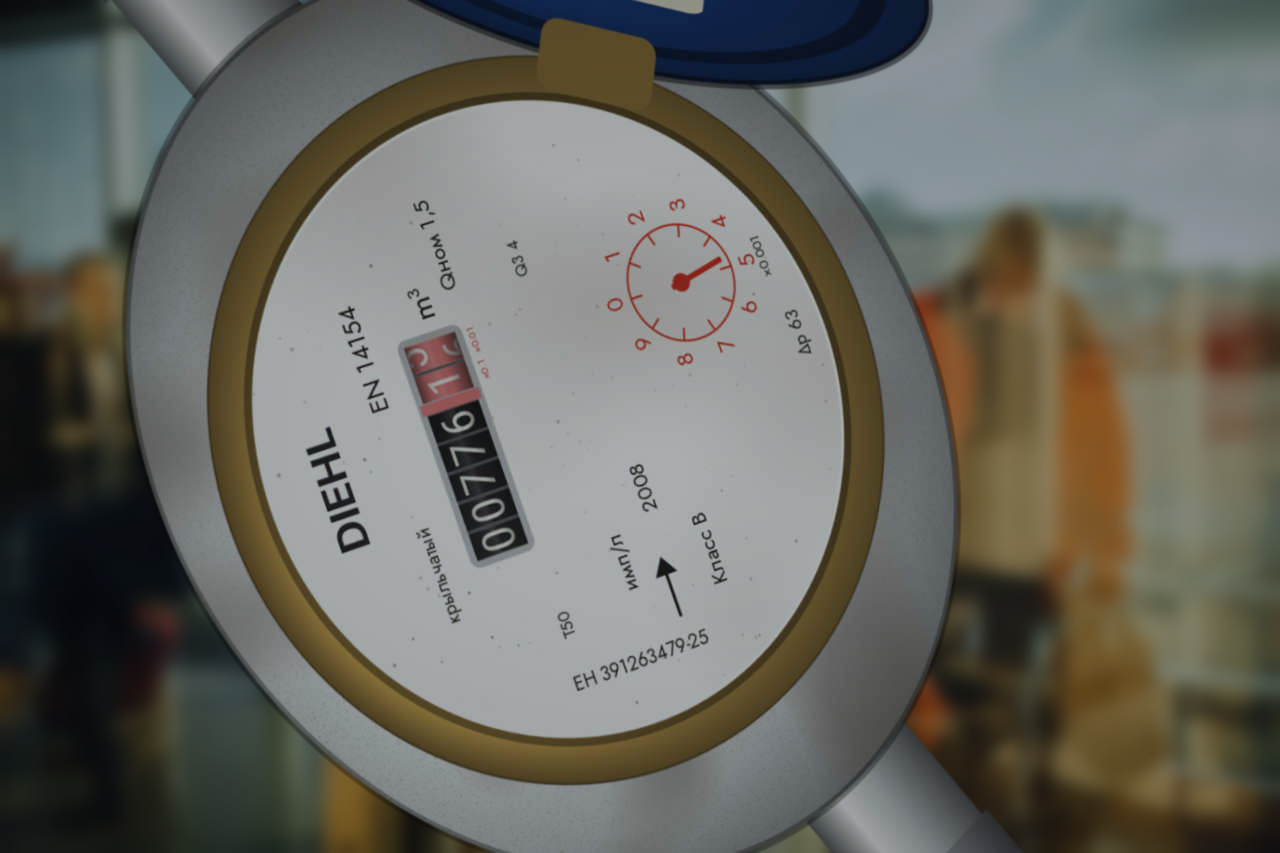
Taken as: 776.154 m³
